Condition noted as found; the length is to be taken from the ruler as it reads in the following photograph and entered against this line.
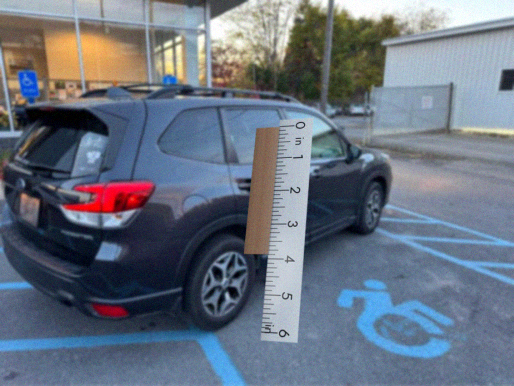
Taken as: 3.875 in
